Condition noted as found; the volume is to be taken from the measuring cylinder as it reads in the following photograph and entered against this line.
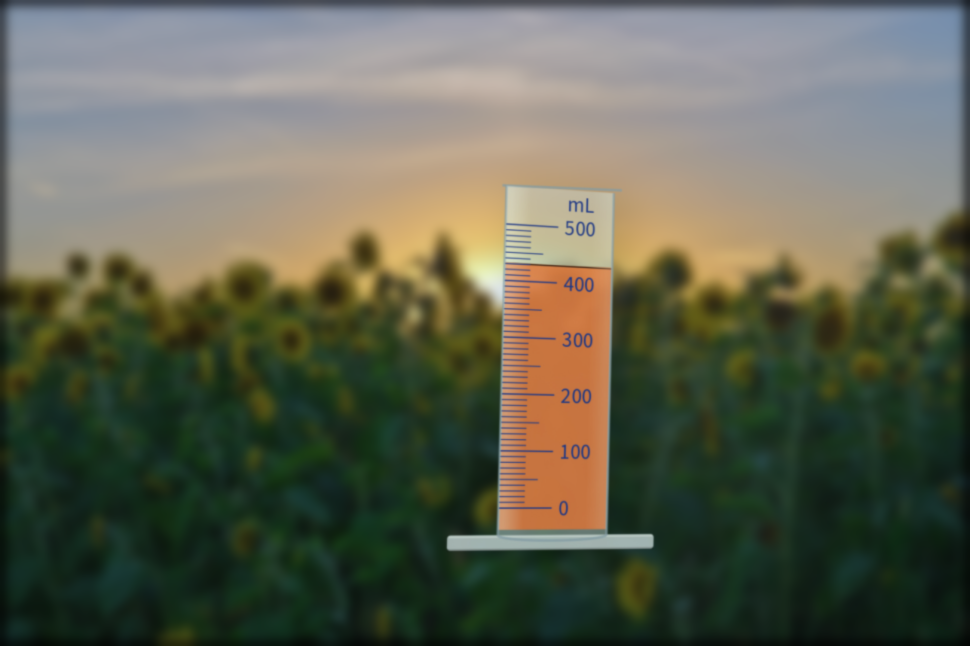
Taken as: 430 mL
